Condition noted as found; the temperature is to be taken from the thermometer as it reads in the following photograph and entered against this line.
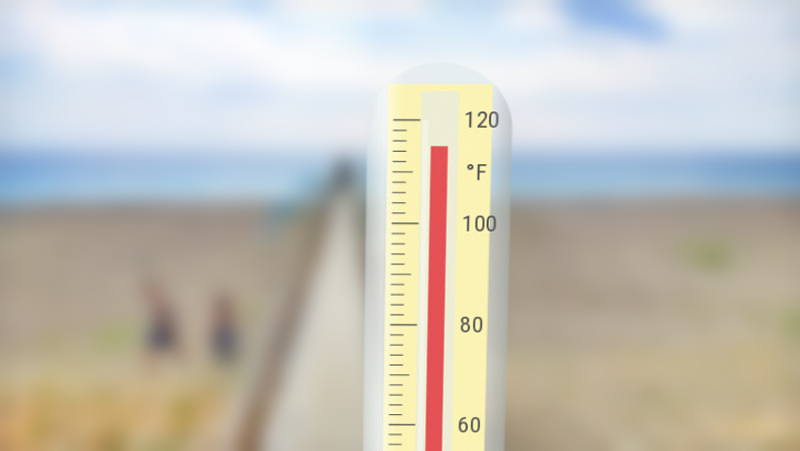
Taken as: 115 °F
